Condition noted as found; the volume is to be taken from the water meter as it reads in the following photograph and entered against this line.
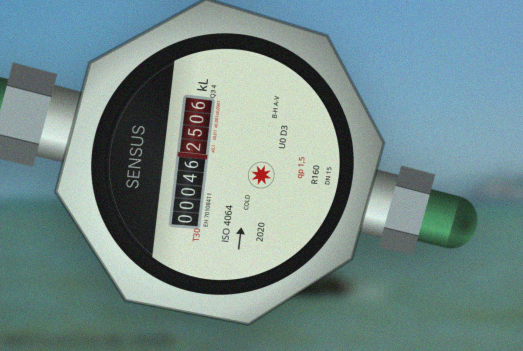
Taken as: 46.2506 kL
